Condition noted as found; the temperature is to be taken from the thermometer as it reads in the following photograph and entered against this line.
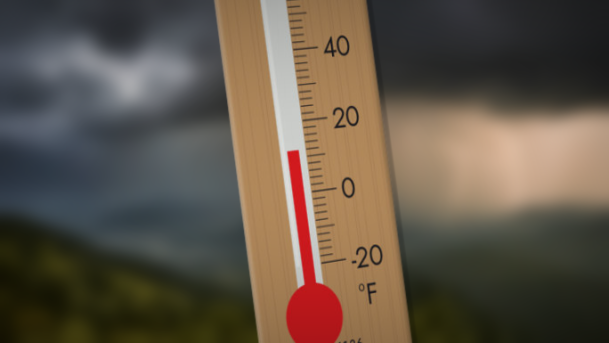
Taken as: 12 °F
